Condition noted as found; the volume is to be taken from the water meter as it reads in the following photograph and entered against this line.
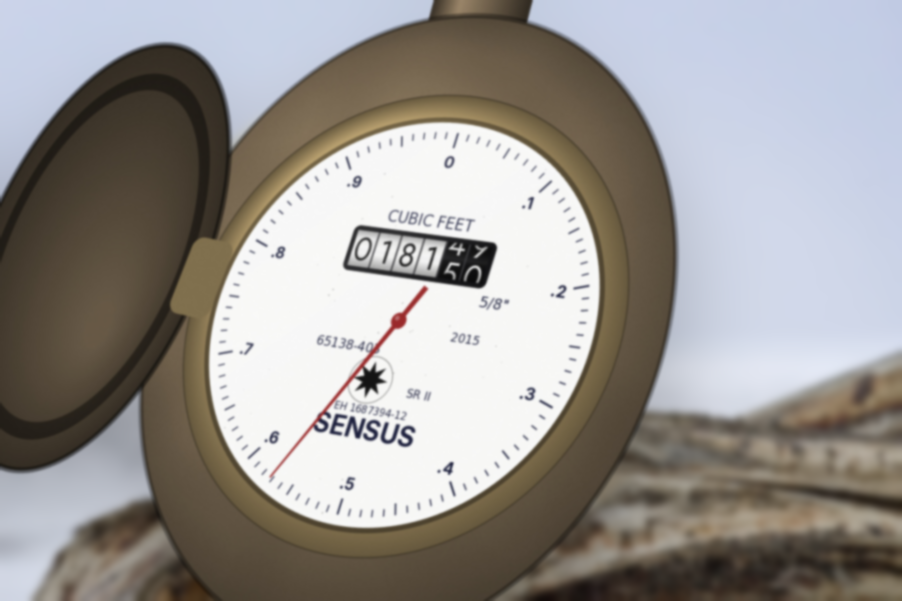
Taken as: 18149.57 ft³
